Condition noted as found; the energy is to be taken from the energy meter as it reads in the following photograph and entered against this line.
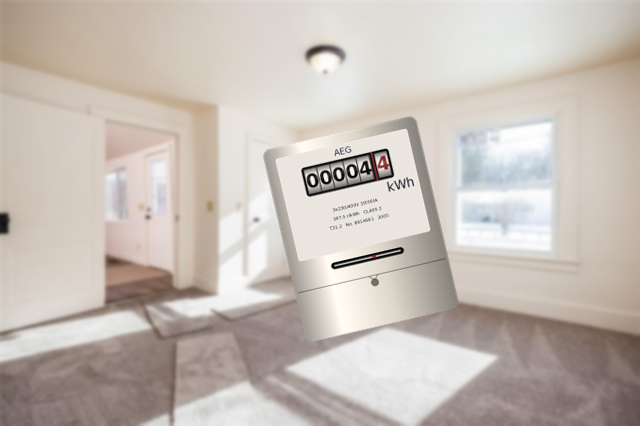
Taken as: 4.4 kWh
